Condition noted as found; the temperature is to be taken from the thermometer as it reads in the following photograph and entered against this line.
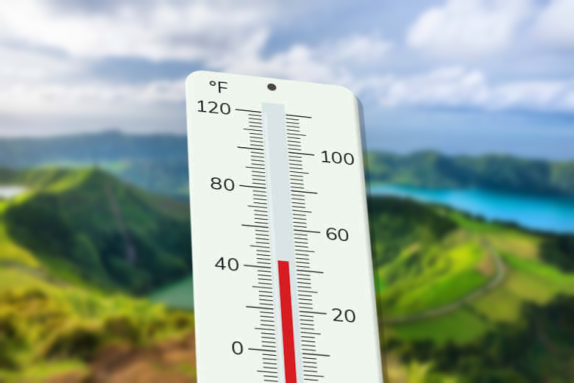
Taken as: 44 °F
